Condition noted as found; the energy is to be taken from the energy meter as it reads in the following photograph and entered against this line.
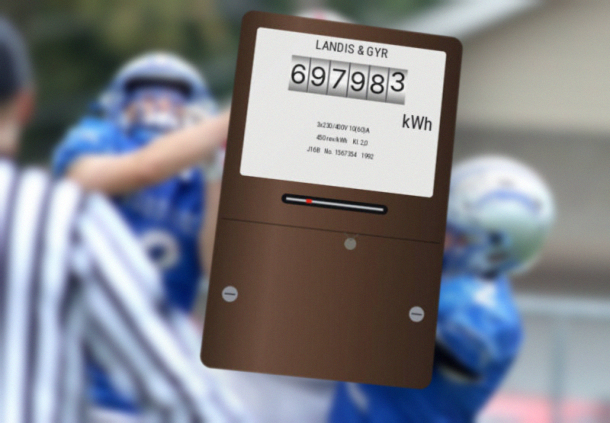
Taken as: 697983 kWh
